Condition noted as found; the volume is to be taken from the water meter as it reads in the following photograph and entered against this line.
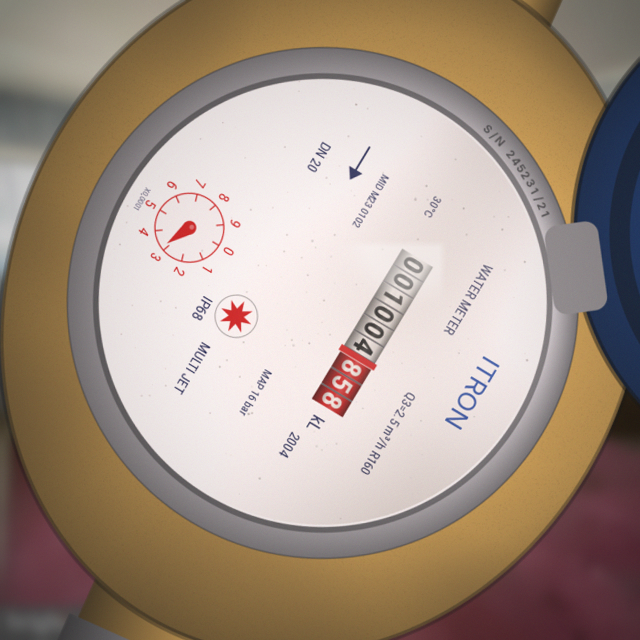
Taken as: 1004.8583 kL
